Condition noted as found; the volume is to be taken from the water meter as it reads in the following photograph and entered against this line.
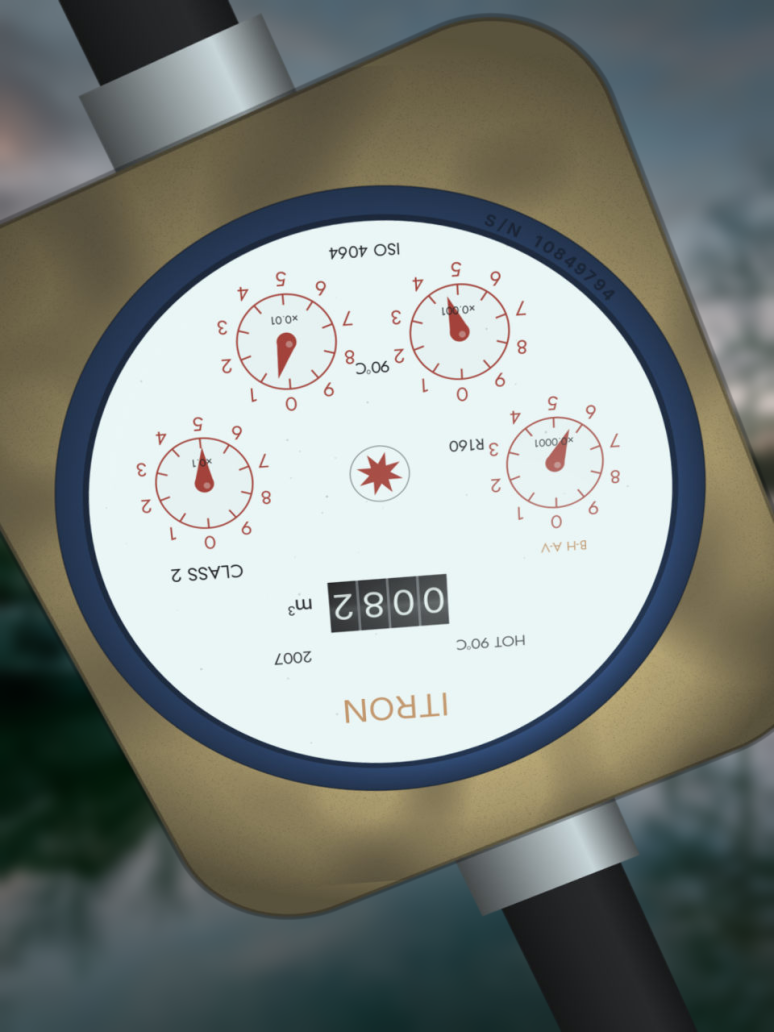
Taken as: 82.5045 m³
